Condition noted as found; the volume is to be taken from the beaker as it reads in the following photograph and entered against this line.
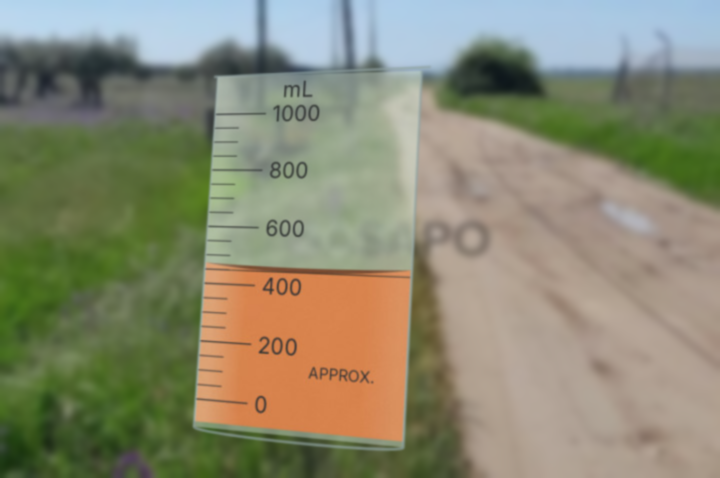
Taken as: 450 mL
